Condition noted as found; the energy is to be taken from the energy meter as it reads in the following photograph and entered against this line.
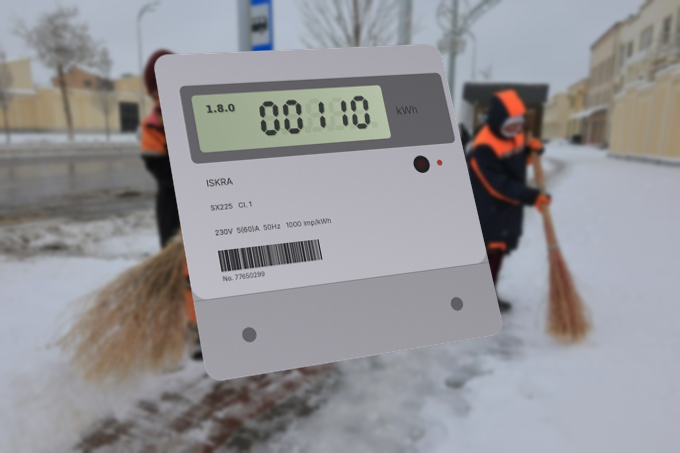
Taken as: 110 kWh
